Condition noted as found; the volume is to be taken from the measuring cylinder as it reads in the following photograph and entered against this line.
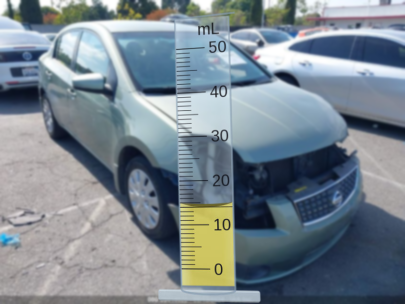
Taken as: 14 mL
